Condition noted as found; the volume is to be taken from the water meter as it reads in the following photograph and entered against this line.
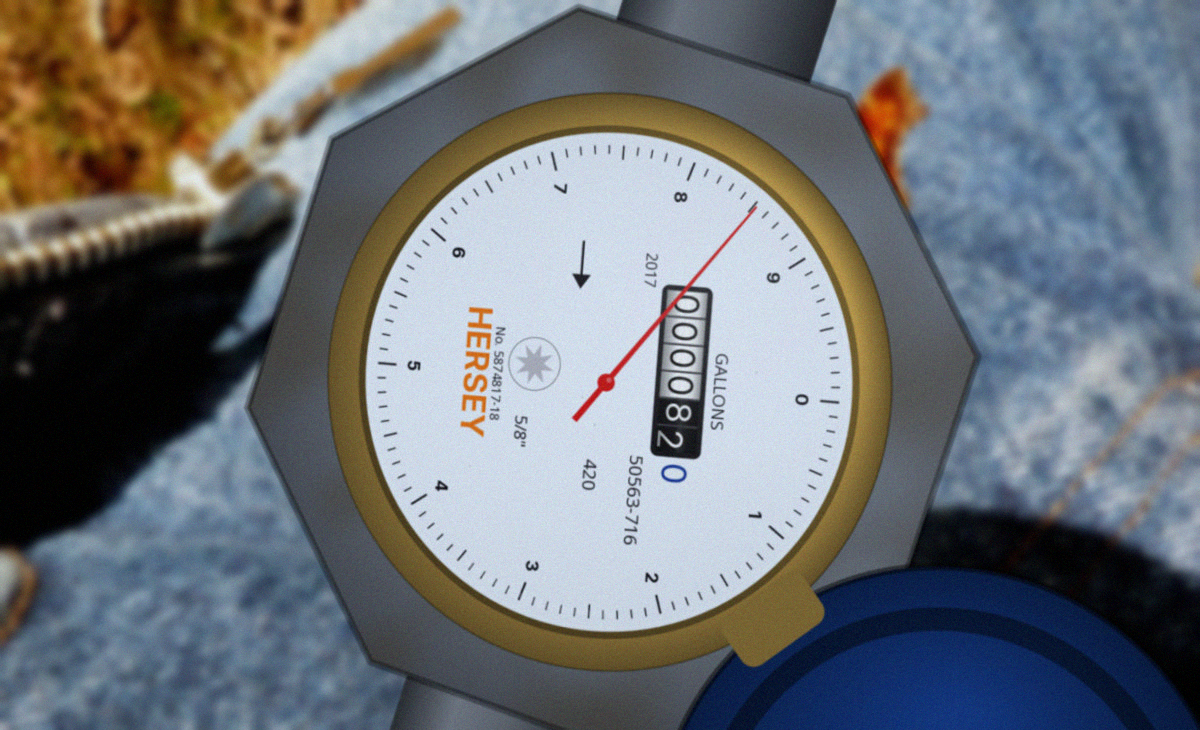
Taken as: 818.5 gal
